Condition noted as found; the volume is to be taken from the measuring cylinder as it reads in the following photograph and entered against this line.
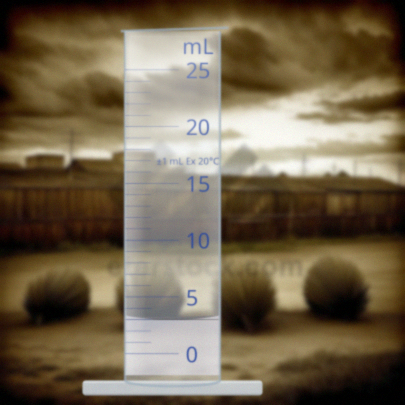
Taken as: 3 mL
